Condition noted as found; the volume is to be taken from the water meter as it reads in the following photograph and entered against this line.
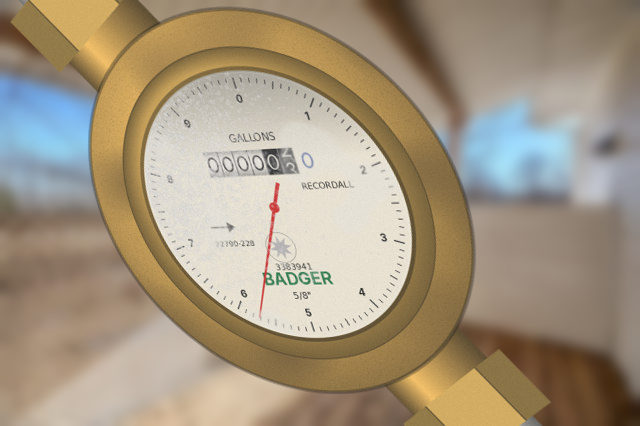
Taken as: 25.7 gal
